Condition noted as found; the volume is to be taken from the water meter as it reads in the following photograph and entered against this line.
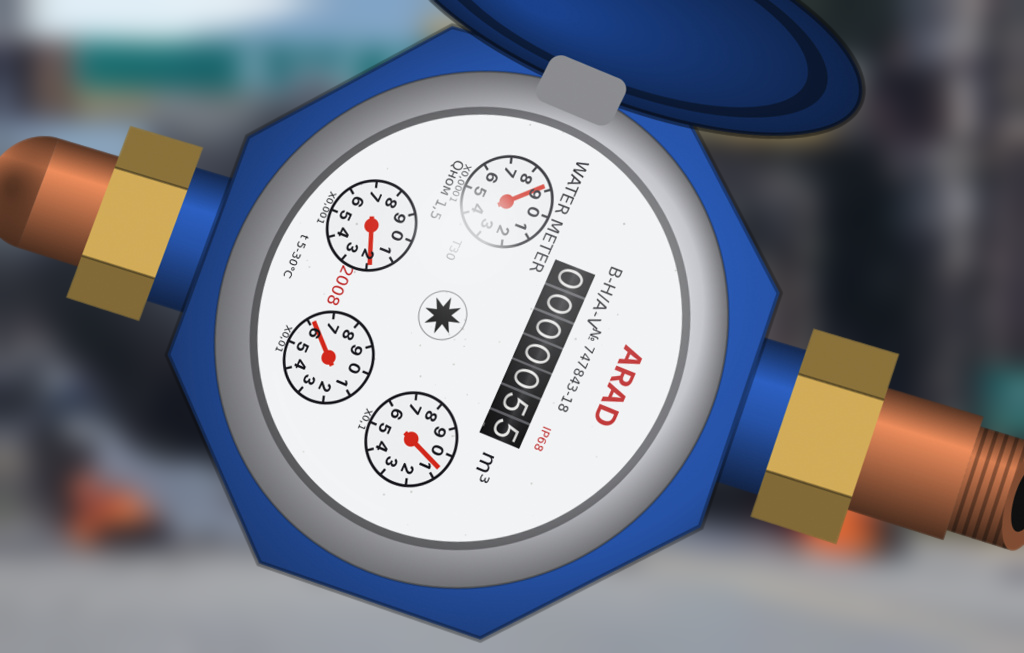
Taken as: 55.0618 m³
